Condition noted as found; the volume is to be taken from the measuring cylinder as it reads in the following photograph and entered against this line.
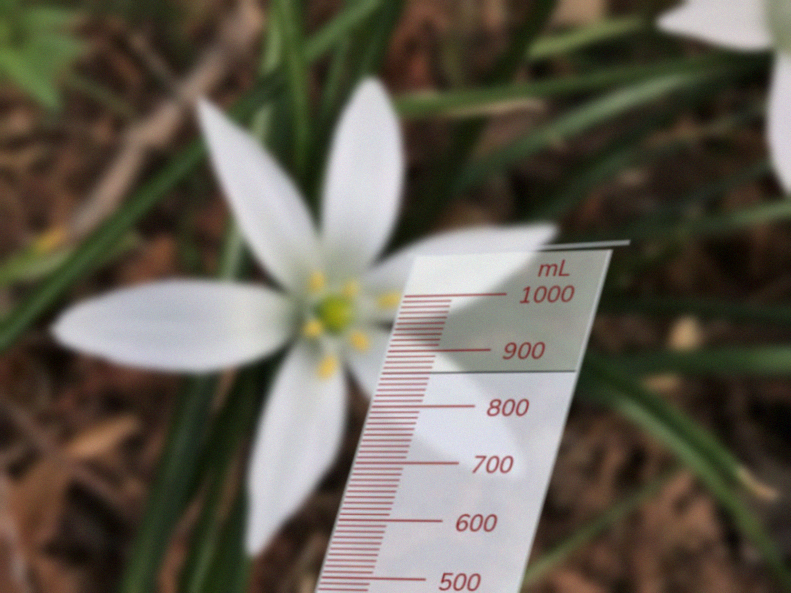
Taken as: 860 mL
